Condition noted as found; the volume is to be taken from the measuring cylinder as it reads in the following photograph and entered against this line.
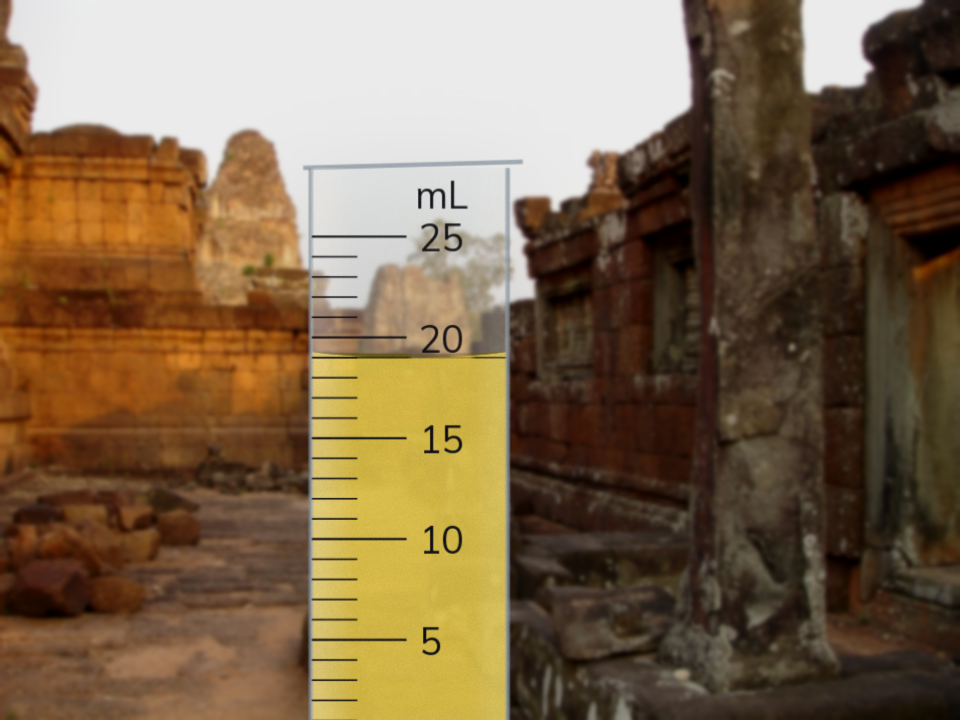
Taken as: 19 mL
